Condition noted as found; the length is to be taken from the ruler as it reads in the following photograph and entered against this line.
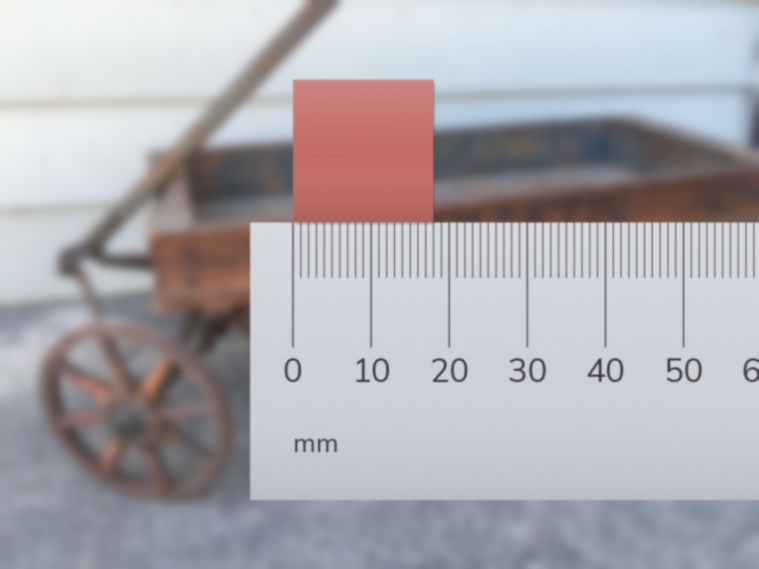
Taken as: 18 mm
